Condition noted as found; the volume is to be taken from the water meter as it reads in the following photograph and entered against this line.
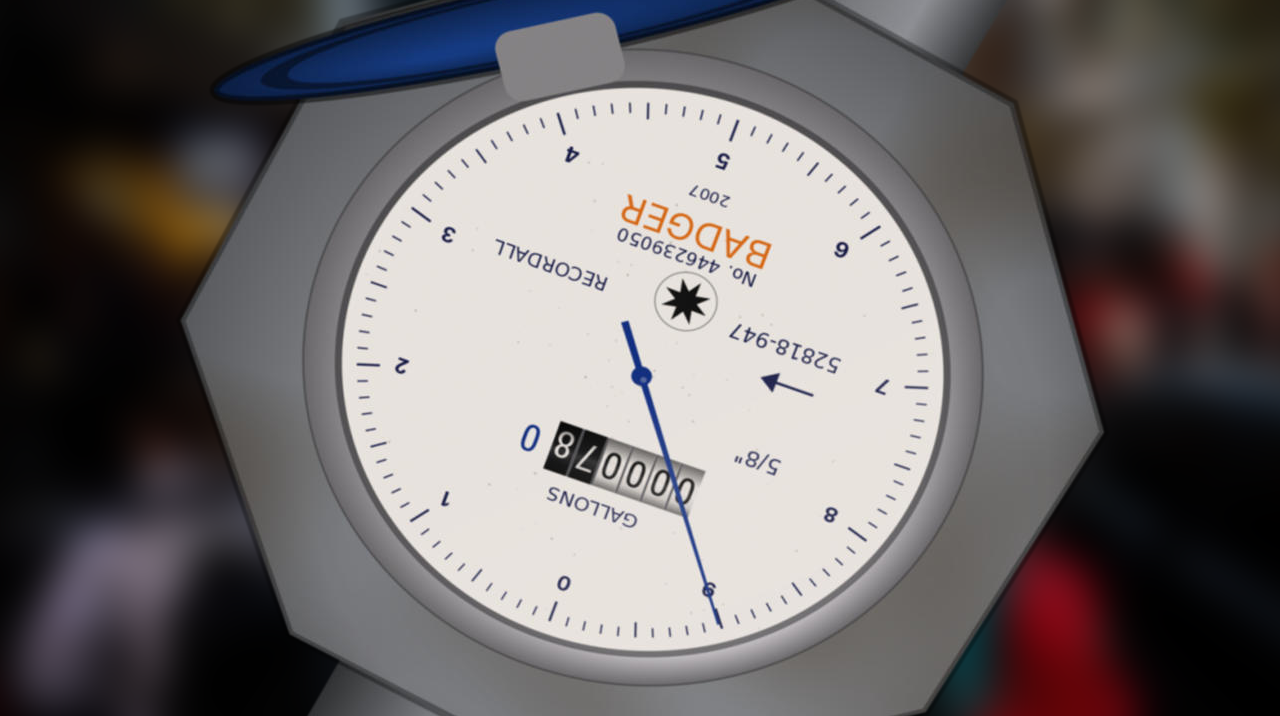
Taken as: 779.0 gal
